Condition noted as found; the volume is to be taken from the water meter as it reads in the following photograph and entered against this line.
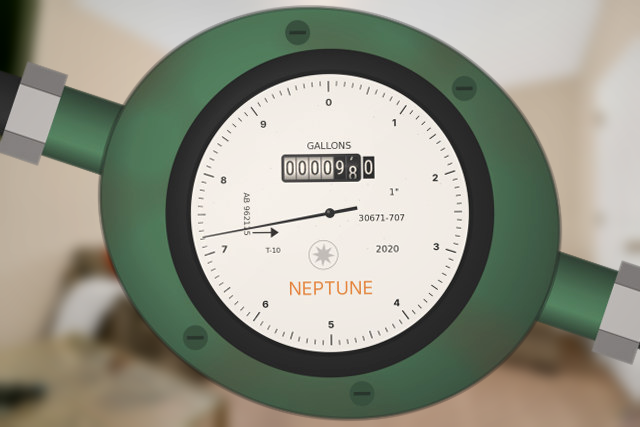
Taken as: 977.2 gal
